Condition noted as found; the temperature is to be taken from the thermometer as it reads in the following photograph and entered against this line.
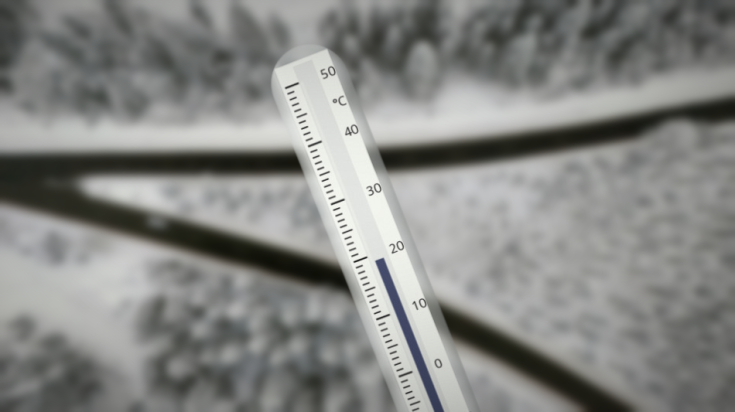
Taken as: 19 °C
